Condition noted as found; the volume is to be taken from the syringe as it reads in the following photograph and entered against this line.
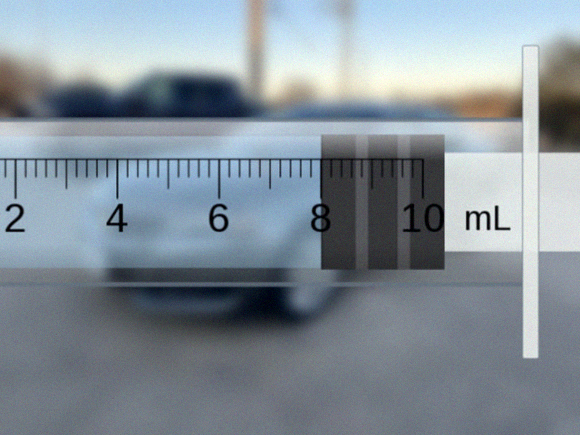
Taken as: 8 mL
